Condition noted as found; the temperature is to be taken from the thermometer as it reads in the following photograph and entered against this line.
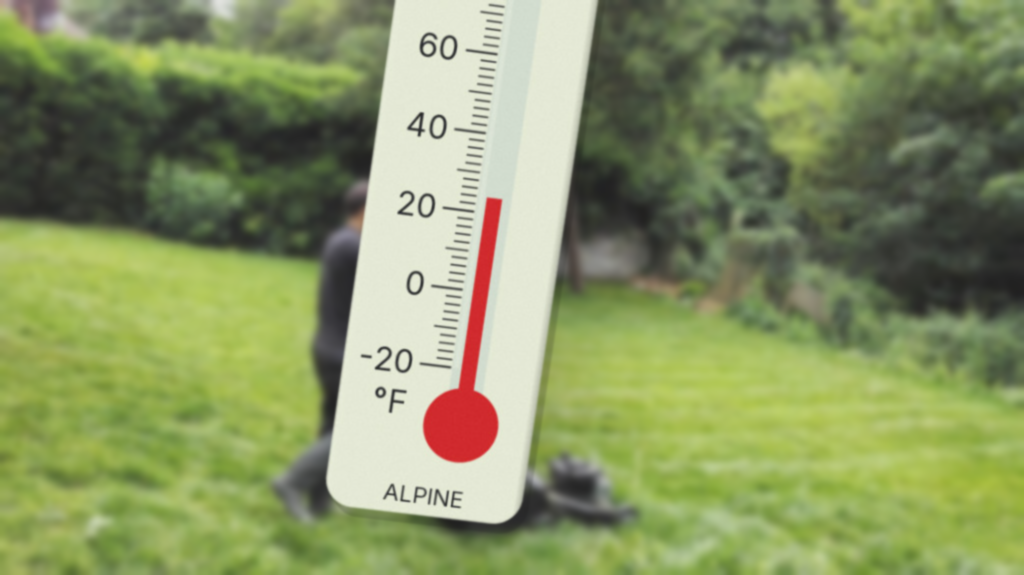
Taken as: 24 °F
